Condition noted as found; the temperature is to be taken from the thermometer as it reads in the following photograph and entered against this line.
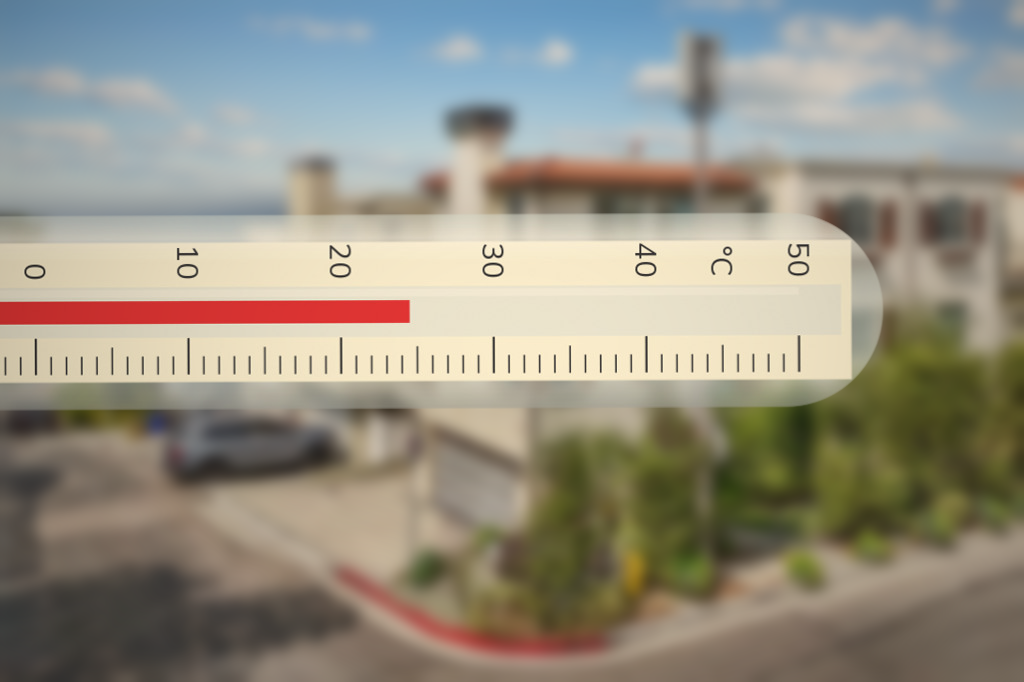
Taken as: 24.5 °C
